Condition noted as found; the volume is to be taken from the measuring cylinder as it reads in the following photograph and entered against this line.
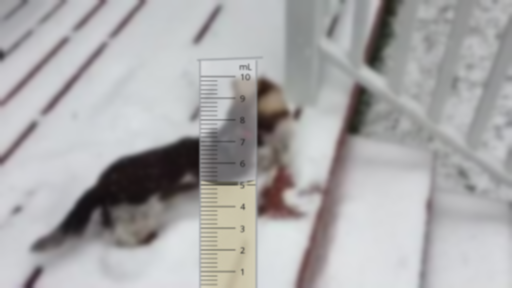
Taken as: 5 mL
